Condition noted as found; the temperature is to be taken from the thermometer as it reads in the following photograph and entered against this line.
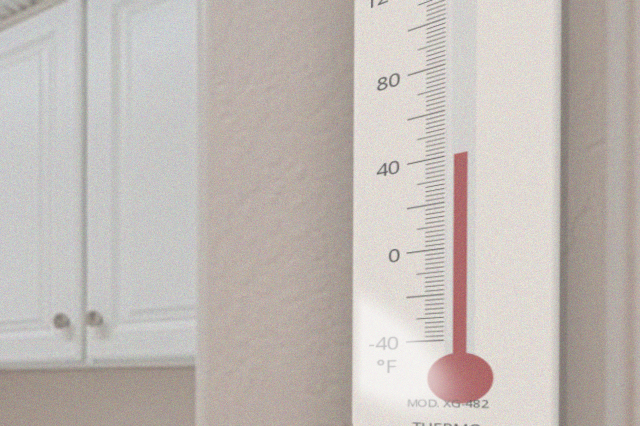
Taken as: 40 °F
